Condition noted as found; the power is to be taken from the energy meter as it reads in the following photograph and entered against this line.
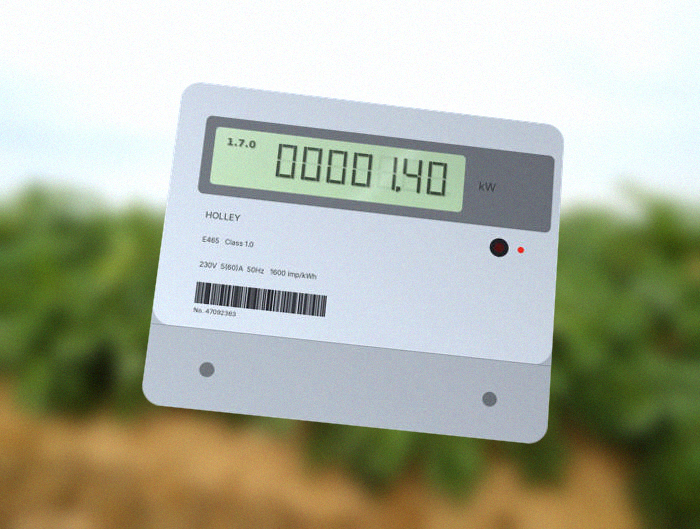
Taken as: 1.40 kW
